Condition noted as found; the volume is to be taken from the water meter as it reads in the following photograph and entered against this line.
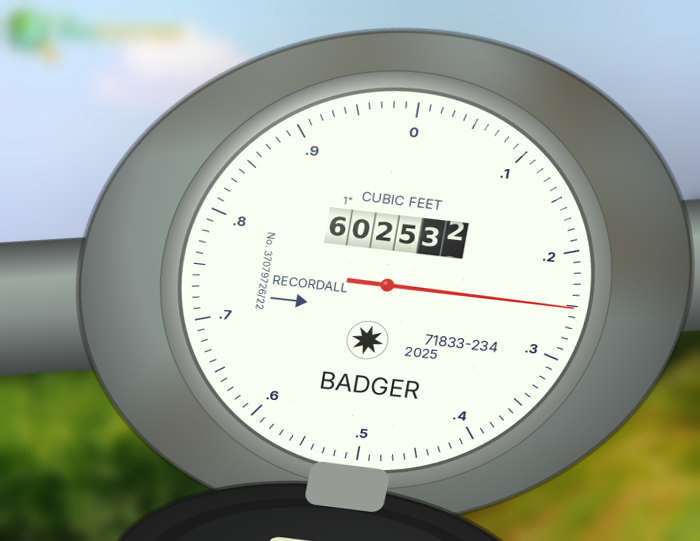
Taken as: 602532.25 ft³
